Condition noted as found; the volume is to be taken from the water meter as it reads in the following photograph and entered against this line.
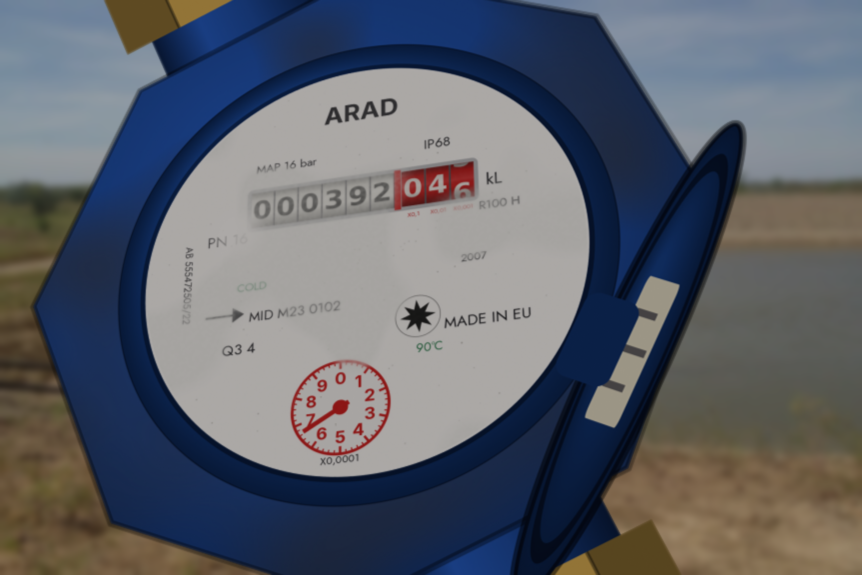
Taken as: 392.0456 kL
